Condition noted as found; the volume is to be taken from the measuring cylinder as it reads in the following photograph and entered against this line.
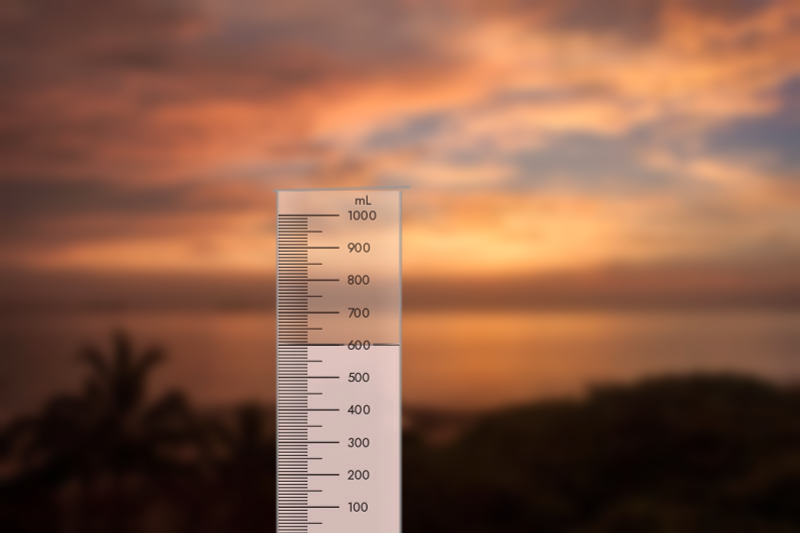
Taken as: 600 mL
